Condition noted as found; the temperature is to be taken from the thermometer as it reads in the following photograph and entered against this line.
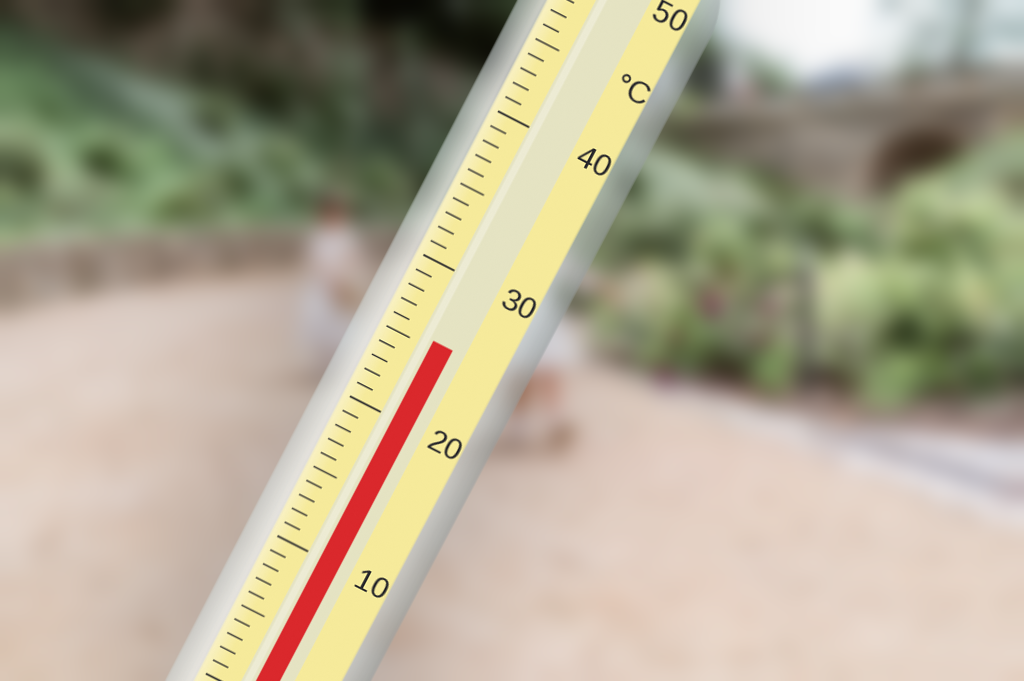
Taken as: 25.5 °C
